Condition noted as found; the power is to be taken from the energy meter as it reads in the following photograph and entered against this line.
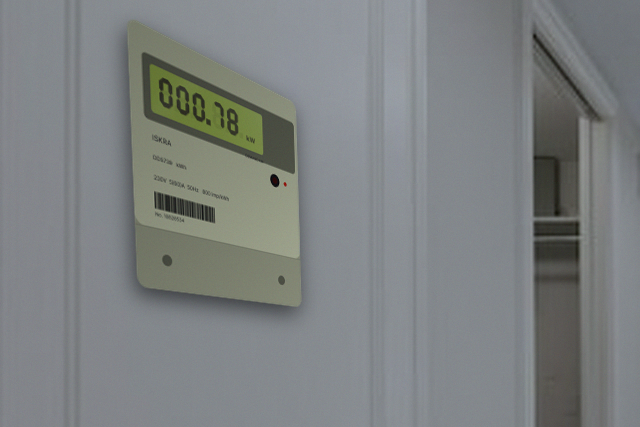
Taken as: 0.78 kW
